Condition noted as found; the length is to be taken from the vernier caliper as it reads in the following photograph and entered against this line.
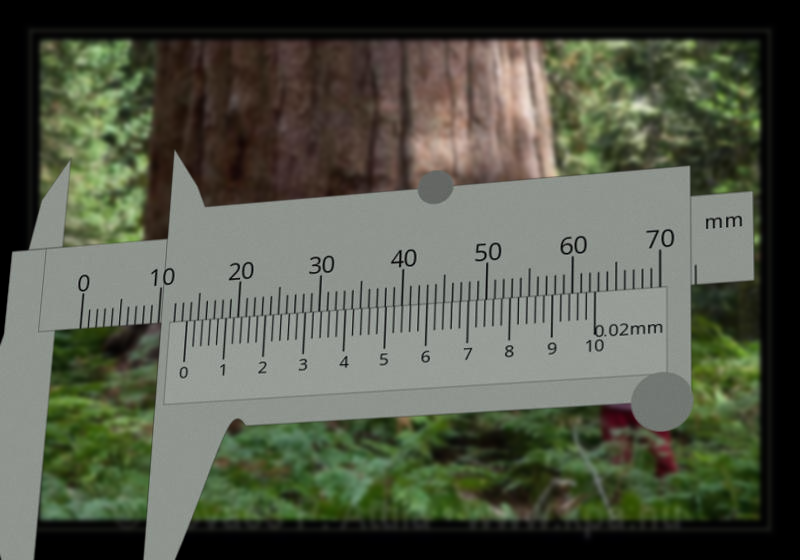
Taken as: 13.6 mm
